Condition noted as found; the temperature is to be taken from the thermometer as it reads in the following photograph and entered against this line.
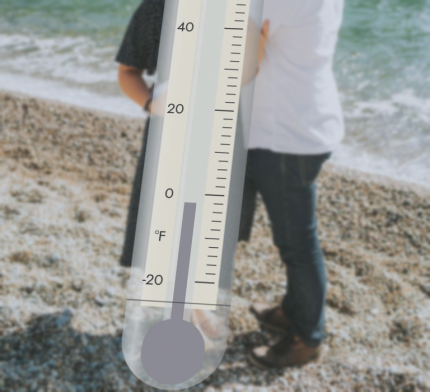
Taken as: -2 °F
